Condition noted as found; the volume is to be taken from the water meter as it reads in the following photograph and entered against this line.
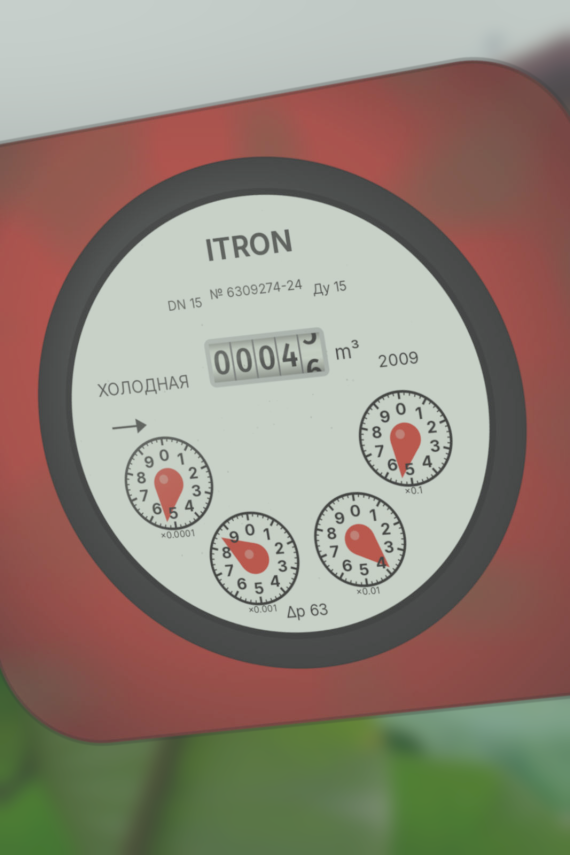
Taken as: 45.5385 m³
